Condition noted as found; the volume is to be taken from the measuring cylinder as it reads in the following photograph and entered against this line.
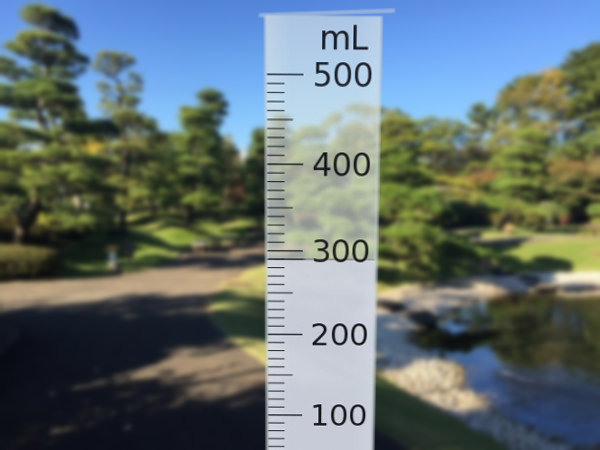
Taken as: 290 mL
